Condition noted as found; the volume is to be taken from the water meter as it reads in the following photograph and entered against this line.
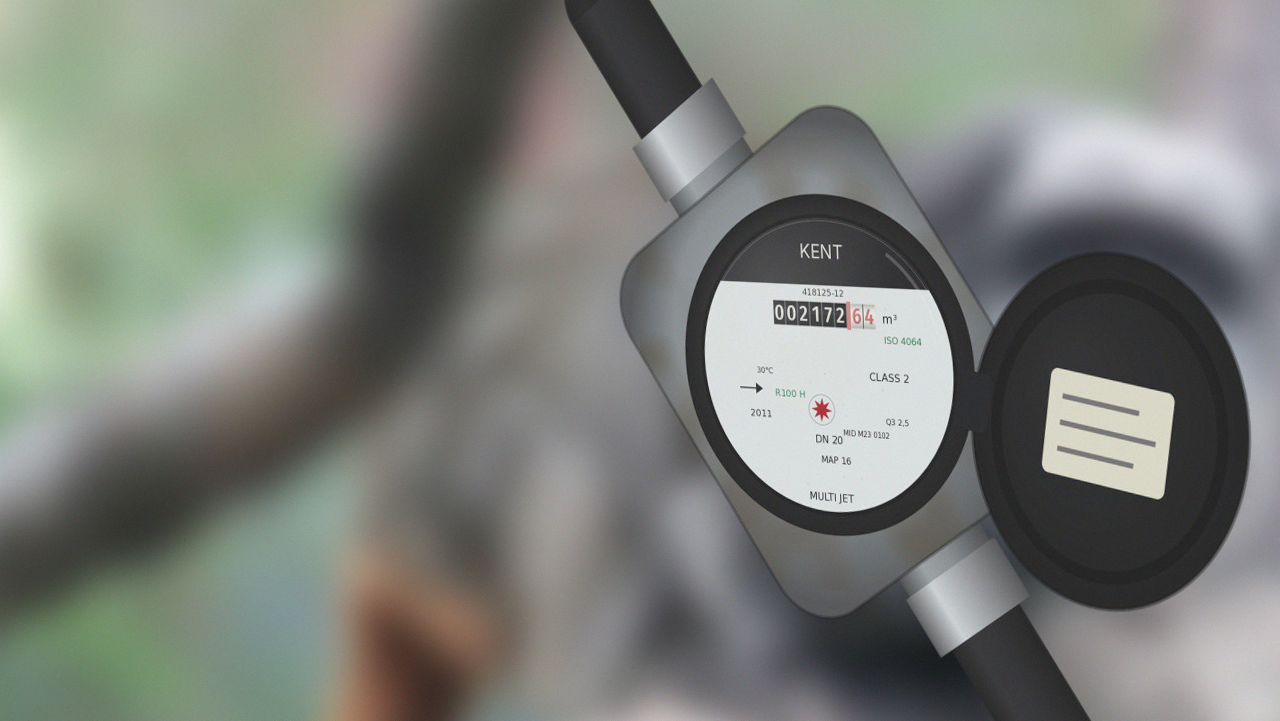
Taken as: 2172.64 m³
